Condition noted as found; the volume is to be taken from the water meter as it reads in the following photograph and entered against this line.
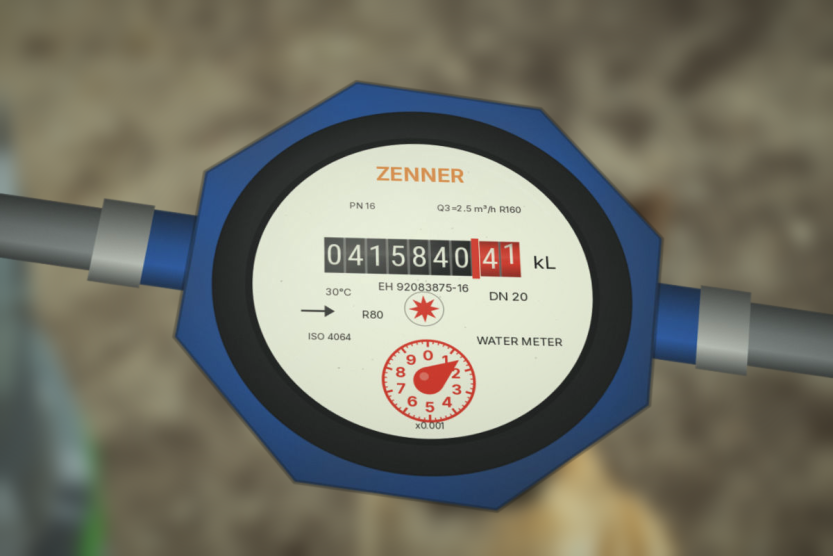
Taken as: 415840.411 kL
